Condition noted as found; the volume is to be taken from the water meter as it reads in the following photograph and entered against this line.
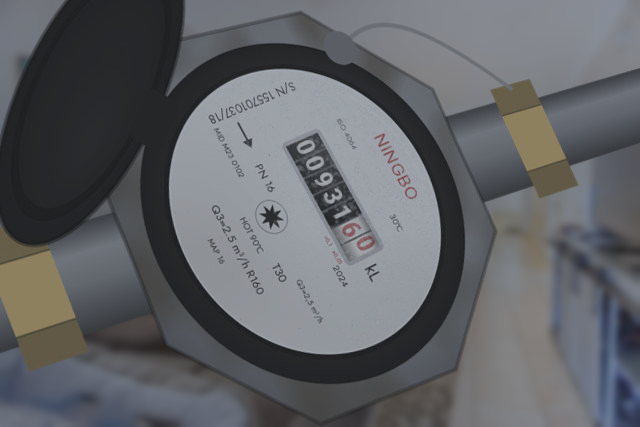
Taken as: 931.60 kL
